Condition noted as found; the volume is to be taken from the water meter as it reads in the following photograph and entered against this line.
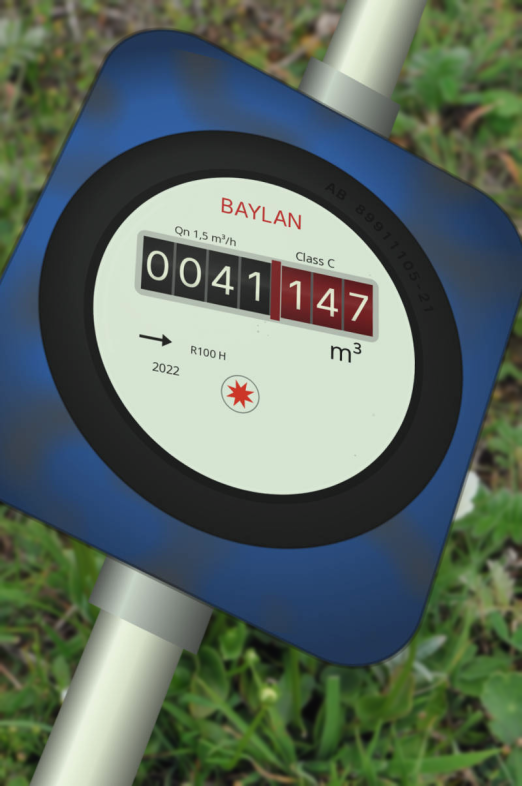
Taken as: 41.147 m³
